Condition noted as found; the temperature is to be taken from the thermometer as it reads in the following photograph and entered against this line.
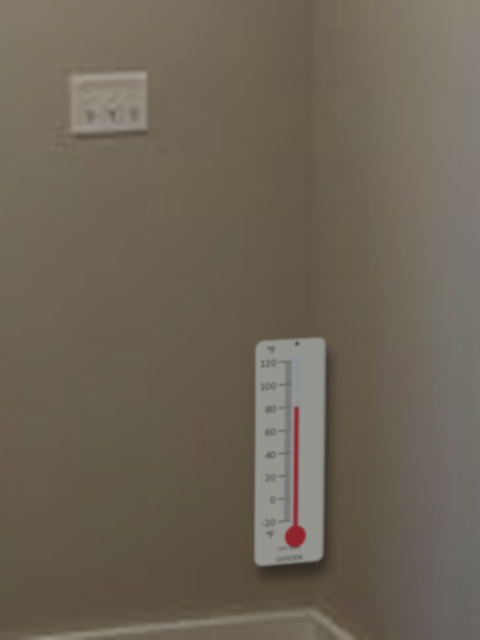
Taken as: 80 °F
